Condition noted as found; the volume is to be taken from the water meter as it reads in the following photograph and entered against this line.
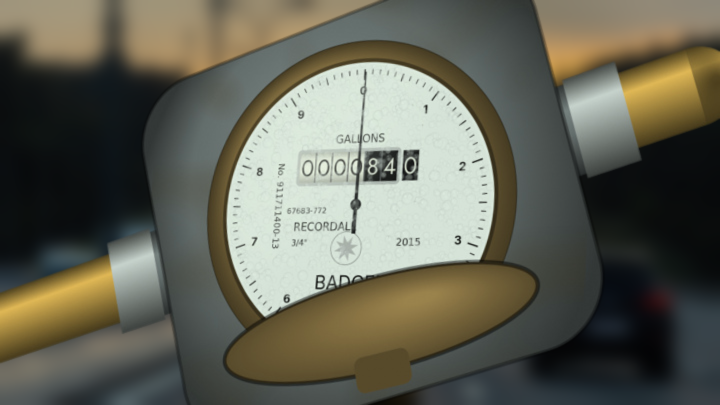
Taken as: 840.0 gal
